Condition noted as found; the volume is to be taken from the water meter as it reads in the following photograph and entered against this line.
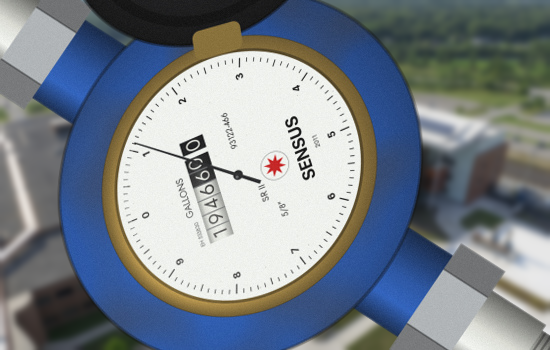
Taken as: 1946601.1 gal
